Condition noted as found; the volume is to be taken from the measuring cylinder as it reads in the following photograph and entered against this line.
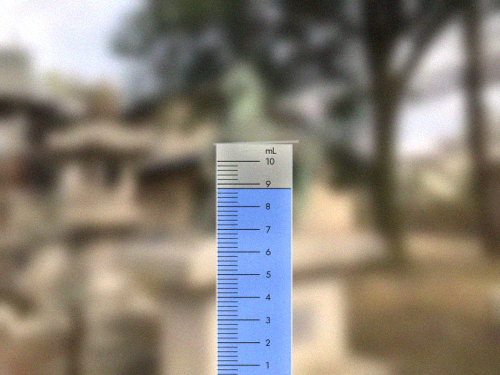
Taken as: 8.8 mL
